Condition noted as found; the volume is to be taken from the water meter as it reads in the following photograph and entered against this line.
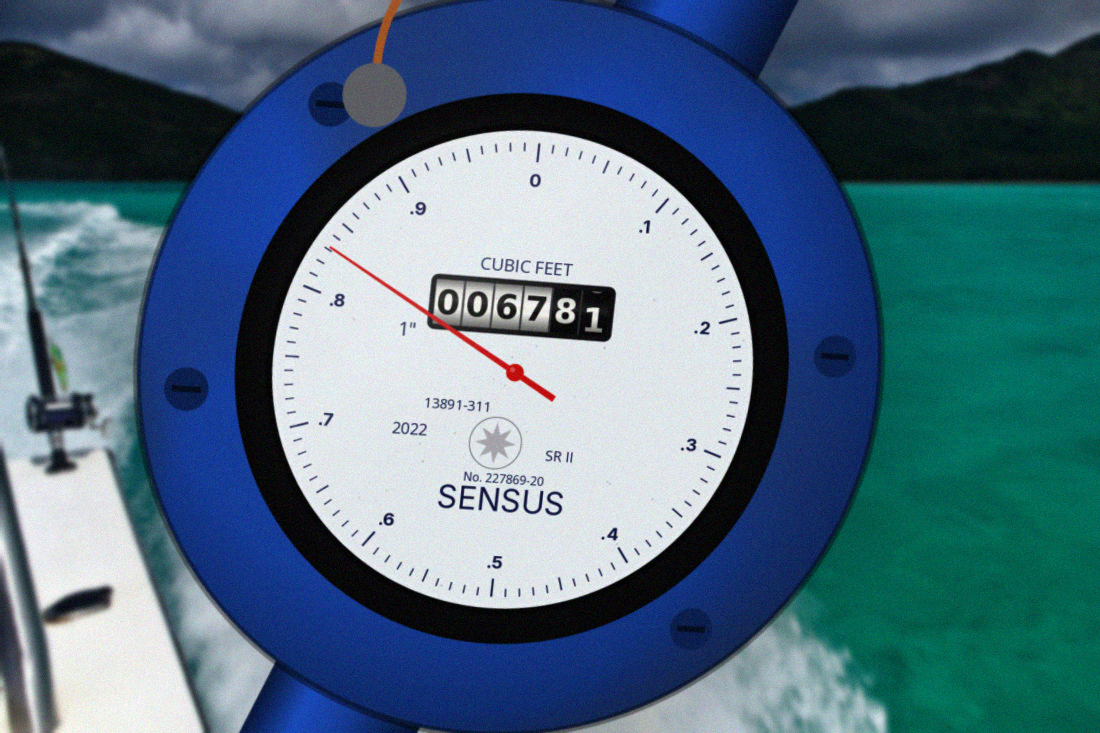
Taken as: 6780.83 ft³
